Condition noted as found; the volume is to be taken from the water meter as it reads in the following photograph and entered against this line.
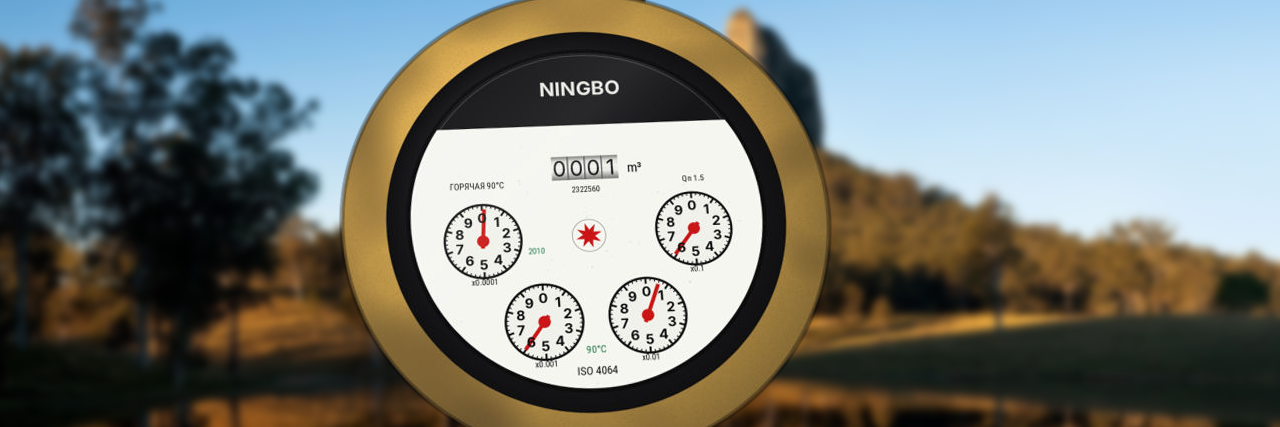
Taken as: 1.6060 m³
